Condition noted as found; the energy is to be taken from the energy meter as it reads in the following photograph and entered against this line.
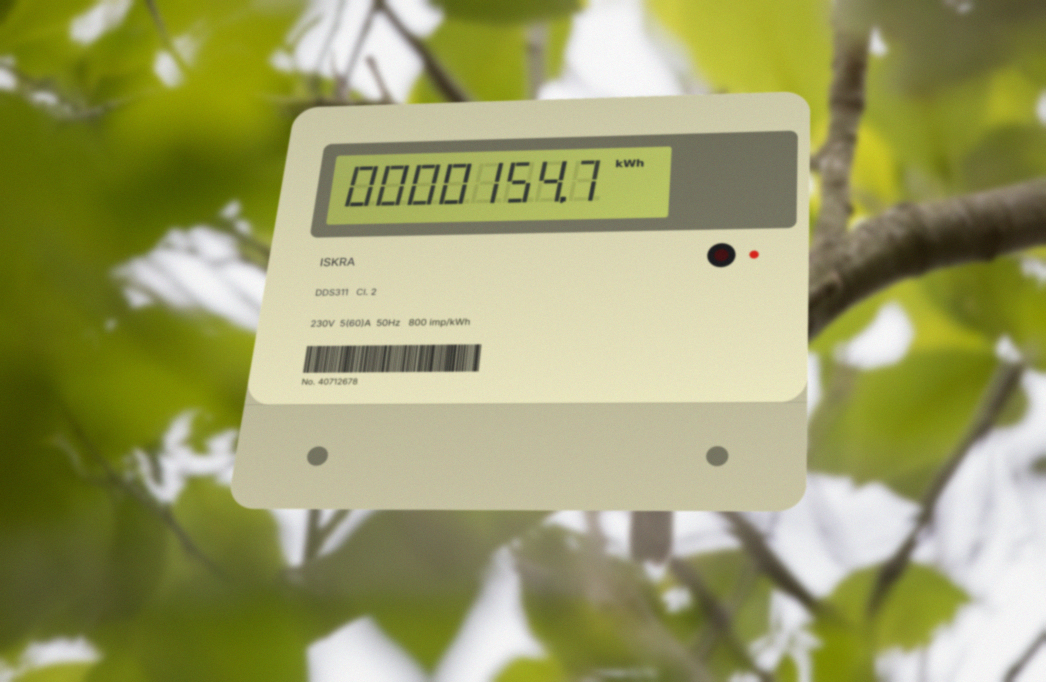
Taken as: 154.7 kWh
